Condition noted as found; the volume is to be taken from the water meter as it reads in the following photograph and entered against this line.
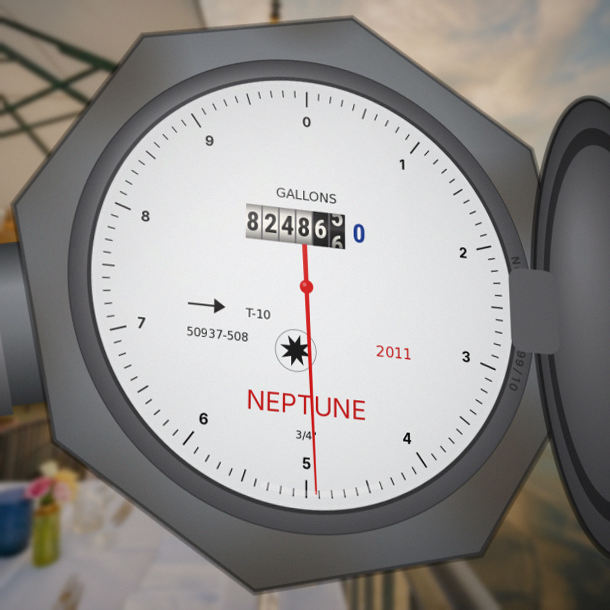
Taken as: 8248654.9 gal
